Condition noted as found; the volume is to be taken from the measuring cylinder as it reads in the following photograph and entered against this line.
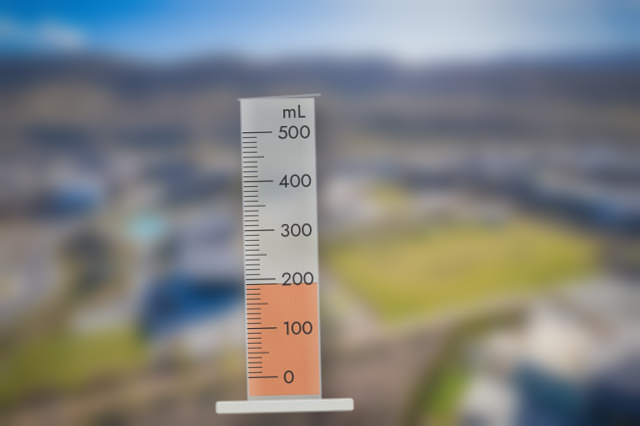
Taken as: 190 mL
